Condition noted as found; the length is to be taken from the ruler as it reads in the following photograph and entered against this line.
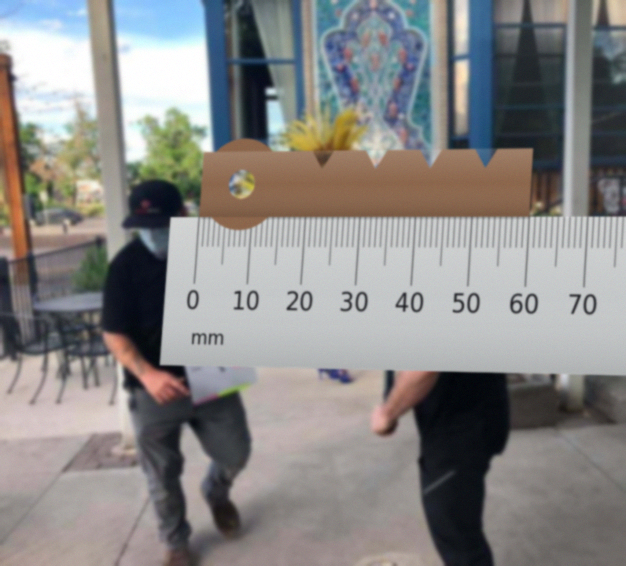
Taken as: 60 mm
